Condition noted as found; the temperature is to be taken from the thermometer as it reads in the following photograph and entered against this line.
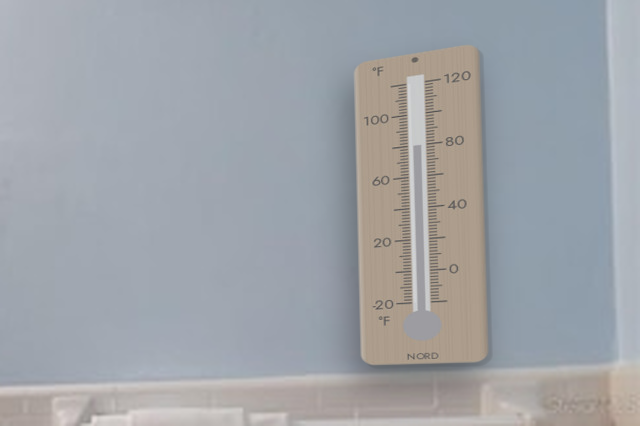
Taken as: 80 °F
